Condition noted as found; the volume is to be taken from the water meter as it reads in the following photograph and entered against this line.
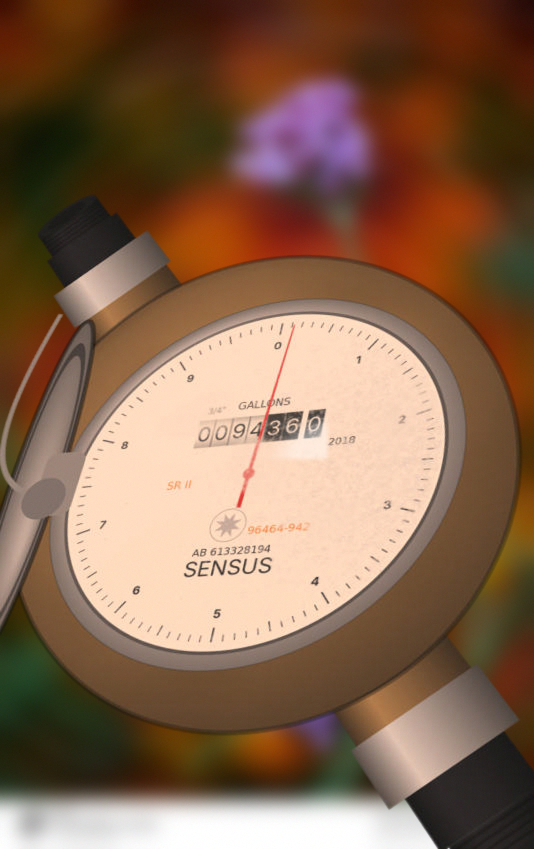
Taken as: 94360.1 gal
